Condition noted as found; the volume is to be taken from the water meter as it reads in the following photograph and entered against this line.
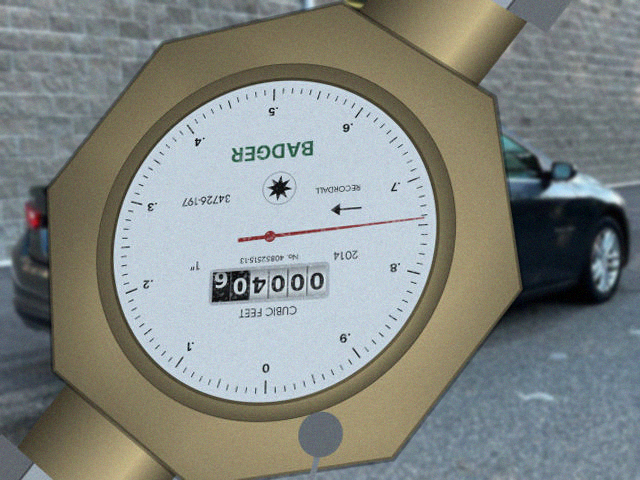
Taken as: 405.74 ft³
